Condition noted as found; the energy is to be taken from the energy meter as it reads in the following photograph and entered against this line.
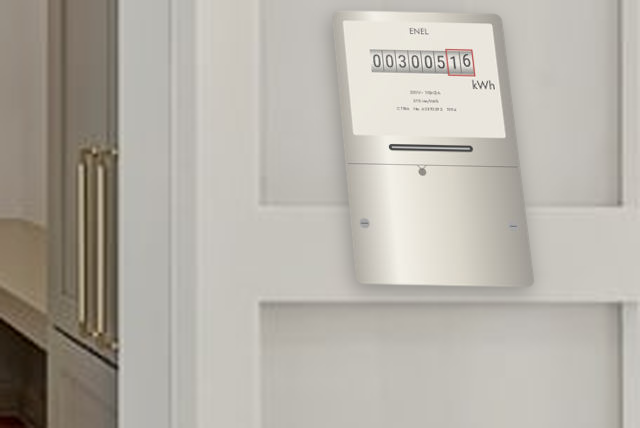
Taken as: 3005.16 kWh
